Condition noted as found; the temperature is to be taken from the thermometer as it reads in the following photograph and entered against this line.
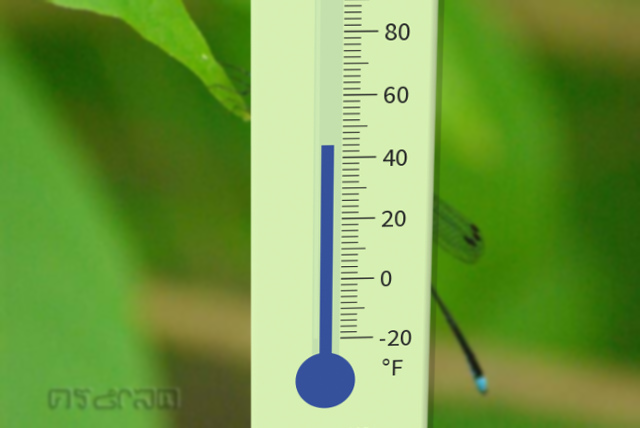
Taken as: 44 °F
